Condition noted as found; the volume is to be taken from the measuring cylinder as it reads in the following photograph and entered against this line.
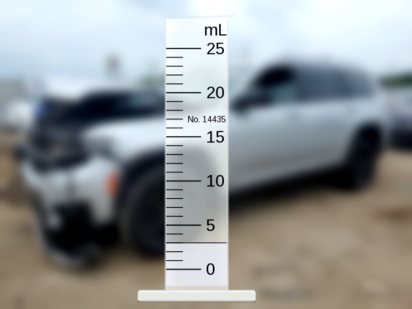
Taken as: 3 mL
